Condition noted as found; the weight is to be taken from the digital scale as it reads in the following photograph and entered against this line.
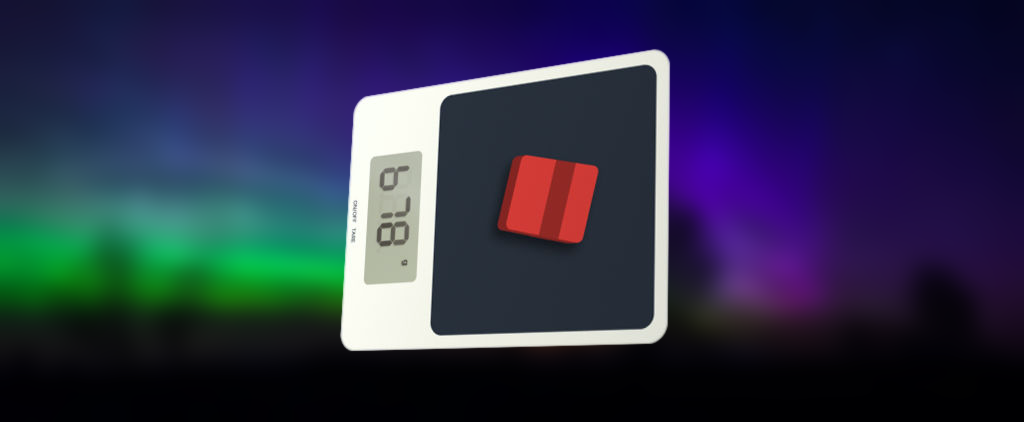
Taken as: 678 g
